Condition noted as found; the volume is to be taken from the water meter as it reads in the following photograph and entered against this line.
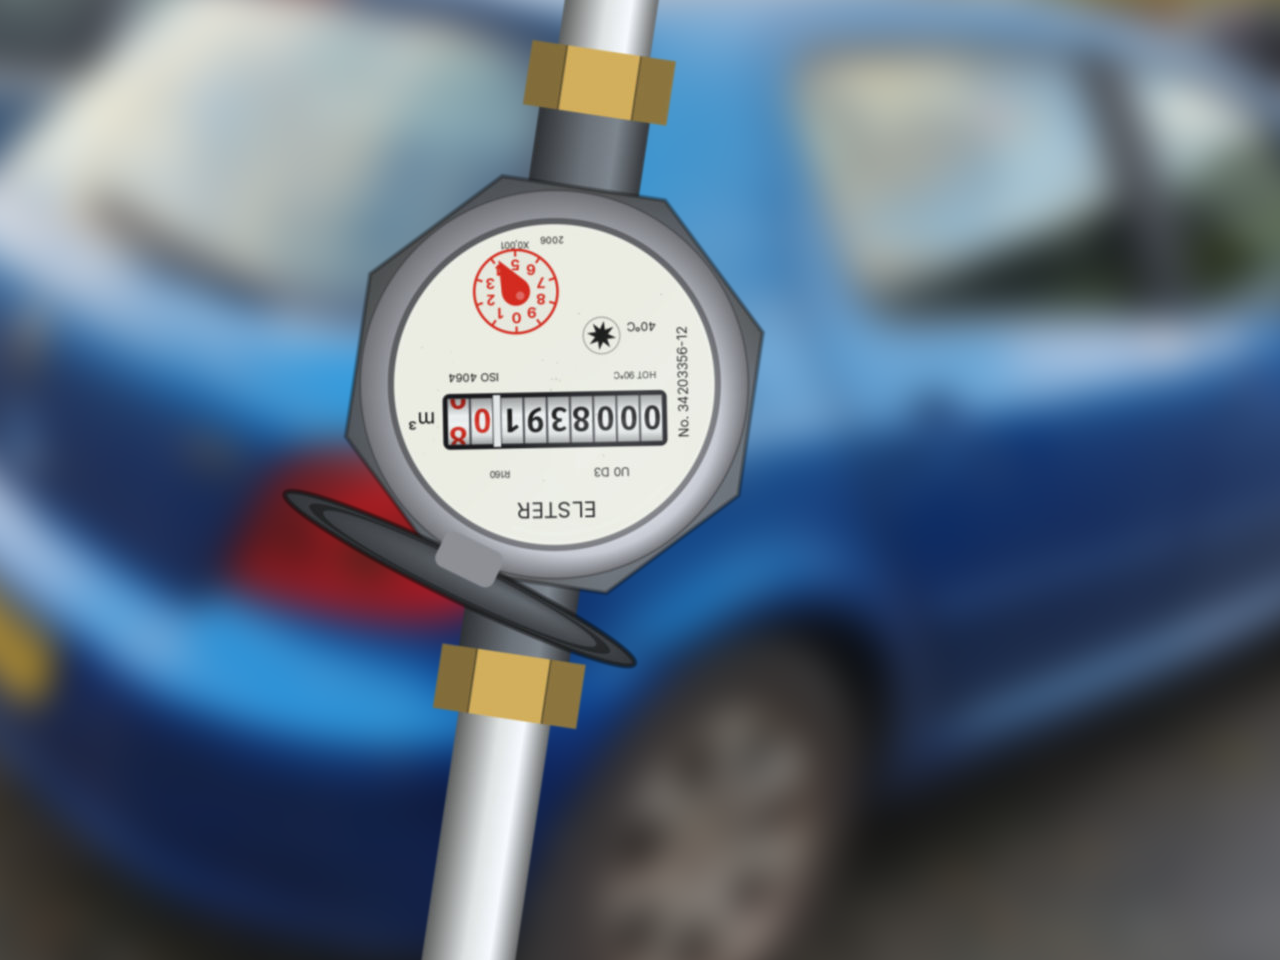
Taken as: 8391.084 m³
